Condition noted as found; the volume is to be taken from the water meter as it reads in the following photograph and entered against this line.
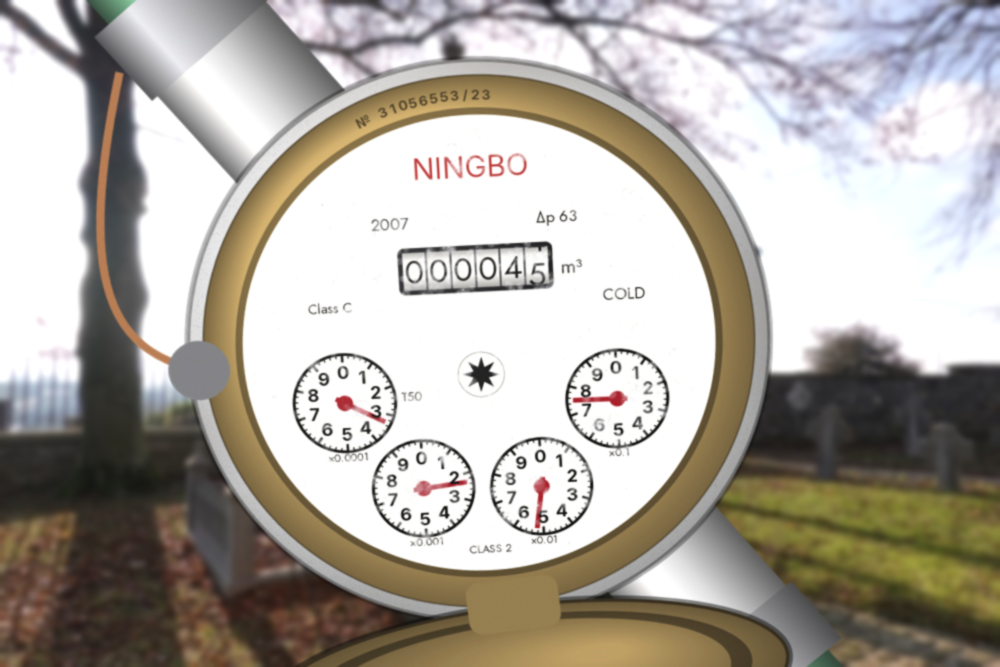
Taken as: 44.7523 m³
